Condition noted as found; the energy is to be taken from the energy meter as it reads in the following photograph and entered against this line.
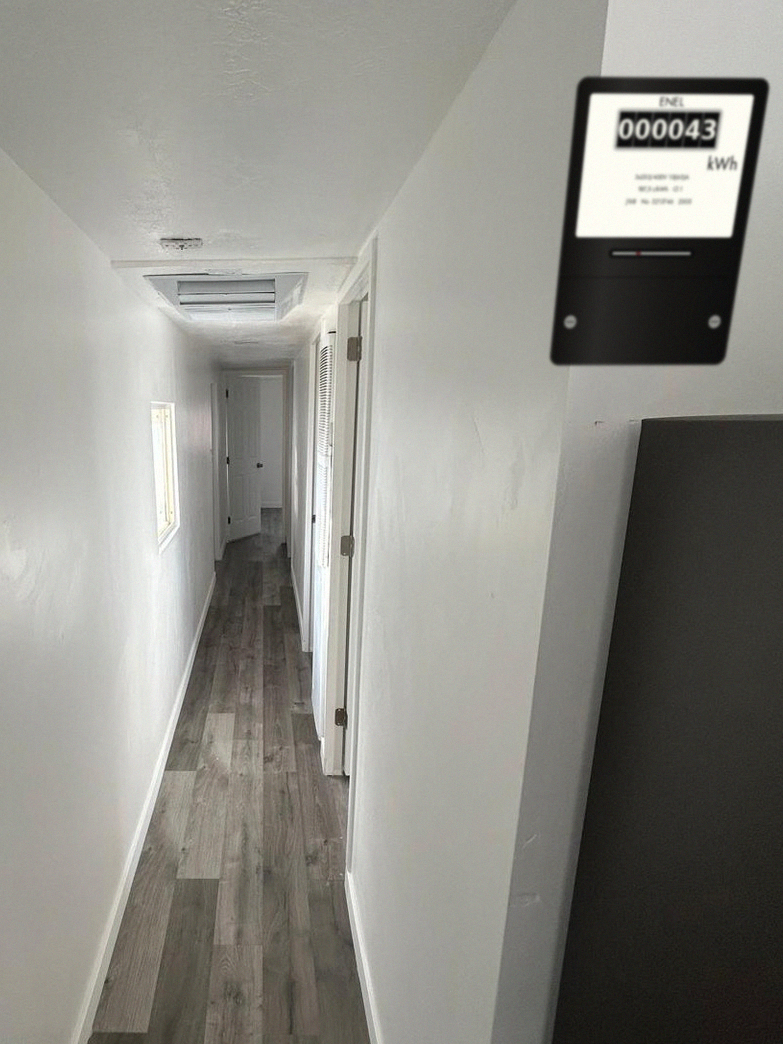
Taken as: 43 kWh
